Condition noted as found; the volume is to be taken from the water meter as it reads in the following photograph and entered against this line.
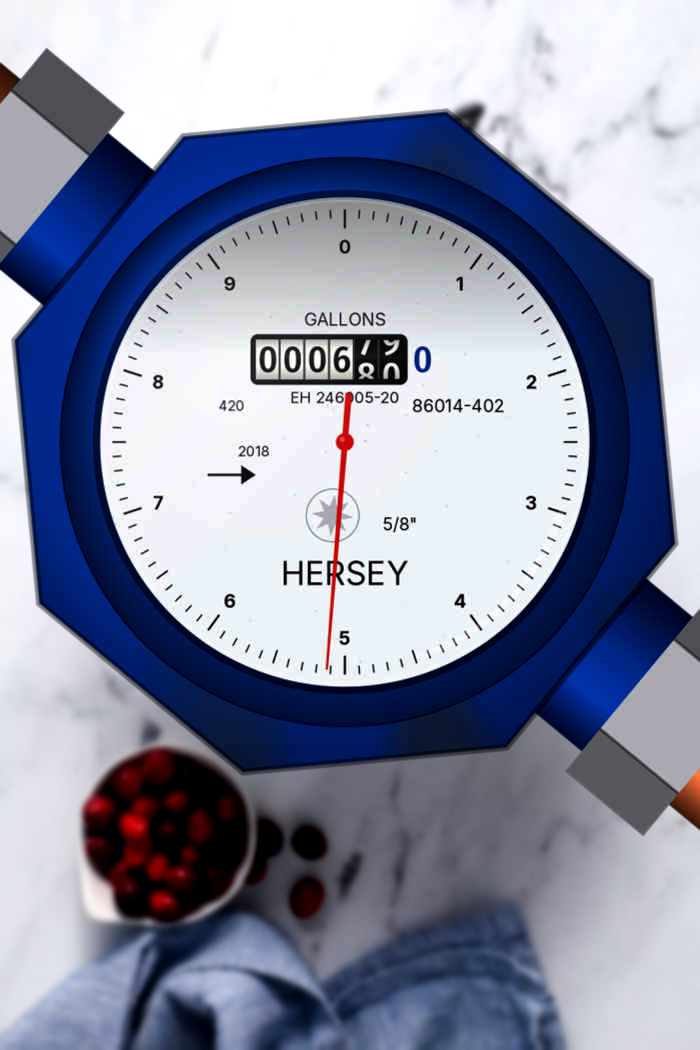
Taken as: 6795.1 gal
